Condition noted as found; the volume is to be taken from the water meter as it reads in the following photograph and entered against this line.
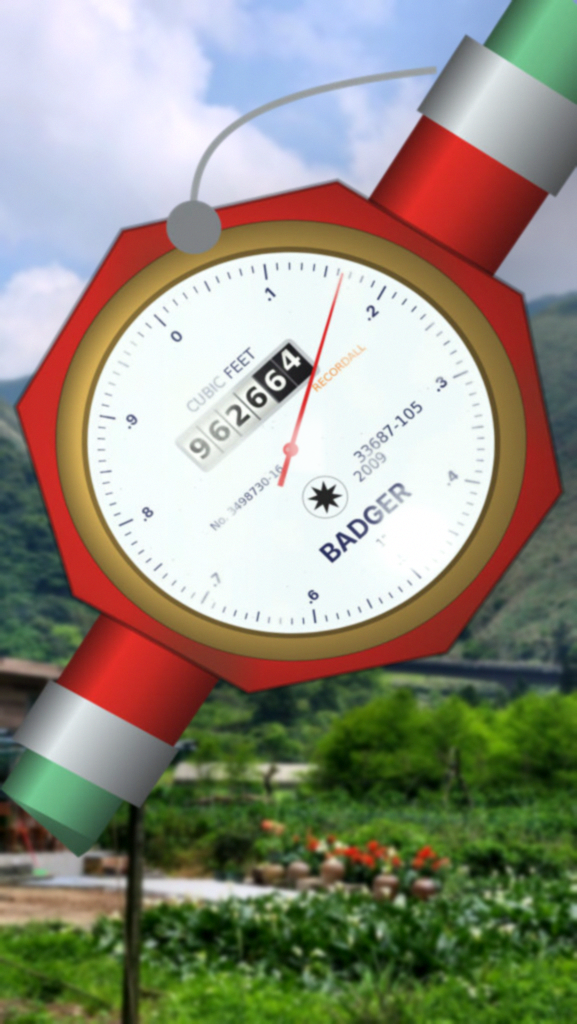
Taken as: 962664.16 ft³
